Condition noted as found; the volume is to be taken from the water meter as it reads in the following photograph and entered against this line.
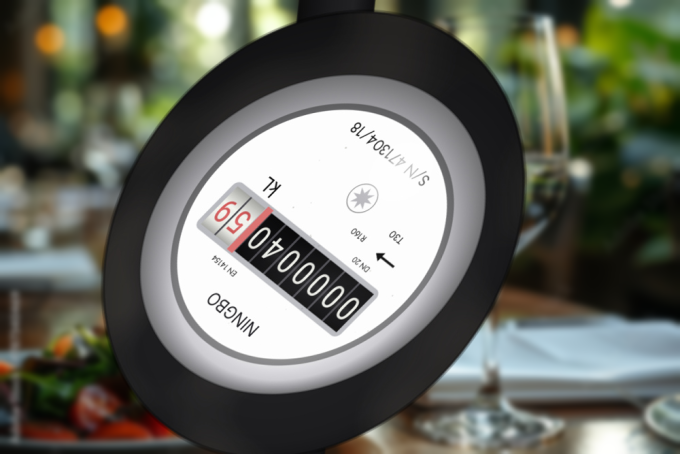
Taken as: 40.59 kL
